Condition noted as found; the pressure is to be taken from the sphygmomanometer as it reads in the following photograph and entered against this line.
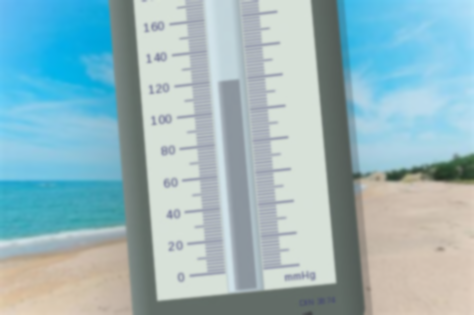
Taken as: 120 mmHg
